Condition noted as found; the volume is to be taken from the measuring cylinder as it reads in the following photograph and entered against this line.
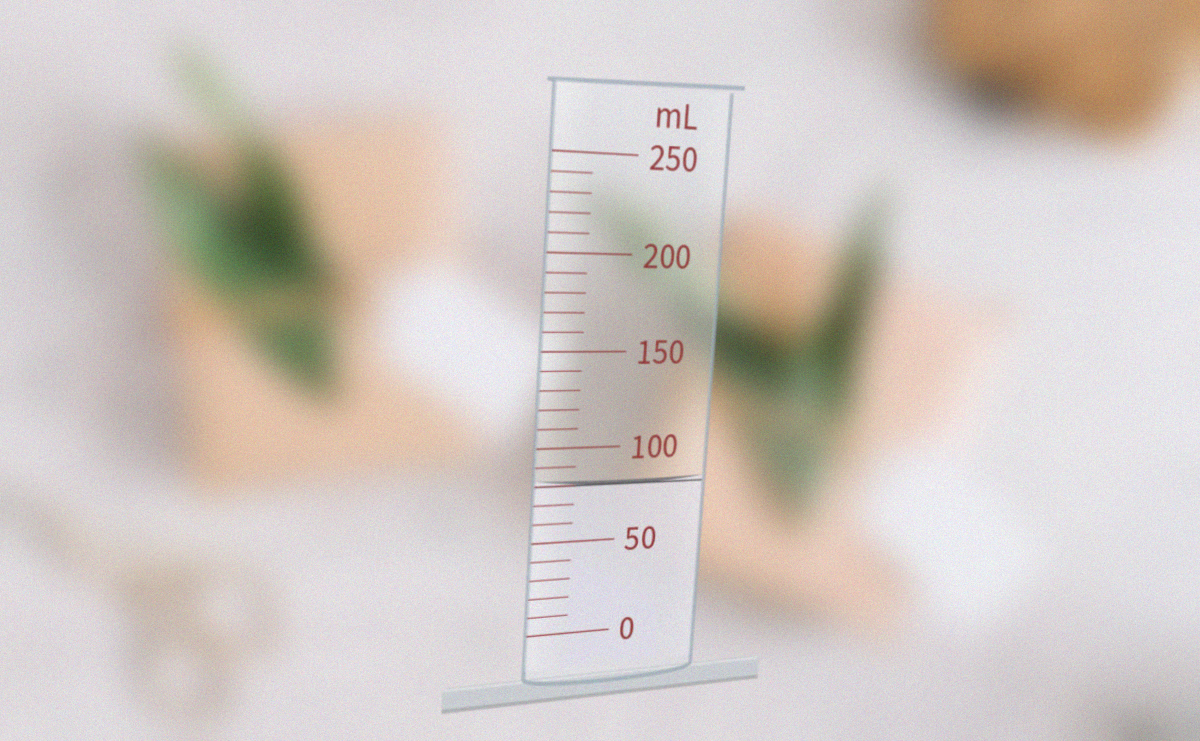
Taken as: 80 mL
